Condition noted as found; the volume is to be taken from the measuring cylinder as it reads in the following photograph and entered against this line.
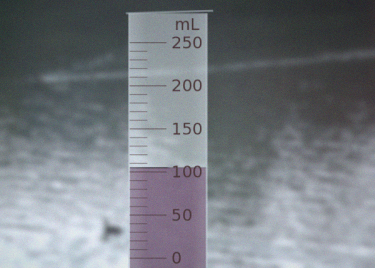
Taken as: 105 mL
